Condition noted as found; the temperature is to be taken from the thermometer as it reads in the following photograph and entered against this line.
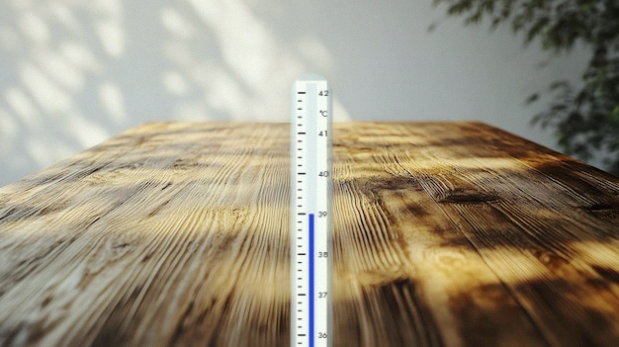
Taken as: 39 °C
